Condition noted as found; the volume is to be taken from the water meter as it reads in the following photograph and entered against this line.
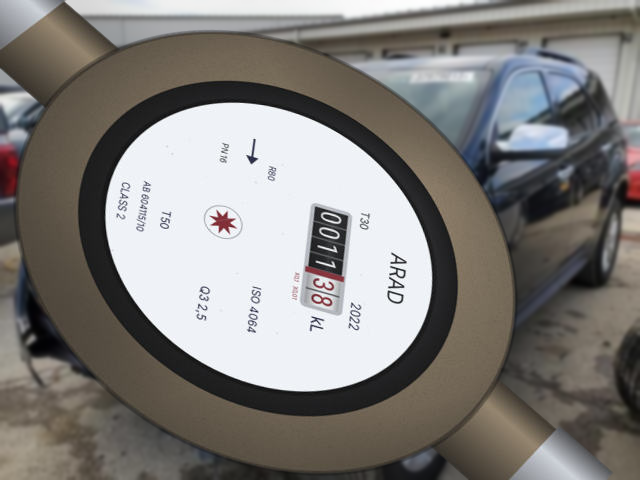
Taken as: 11.38 kL
